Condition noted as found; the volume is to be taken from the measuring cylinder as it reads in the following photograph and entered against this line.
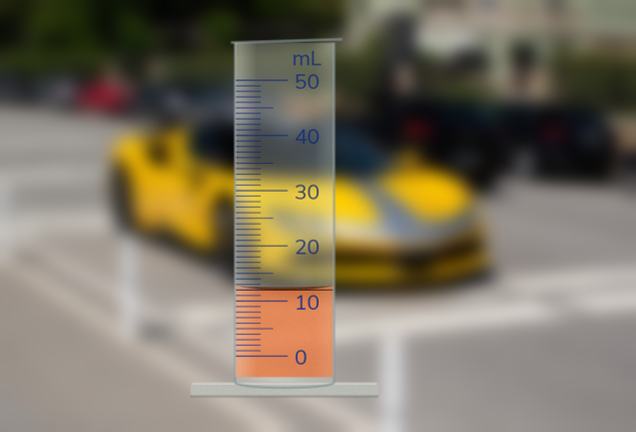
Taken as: 12 mL
